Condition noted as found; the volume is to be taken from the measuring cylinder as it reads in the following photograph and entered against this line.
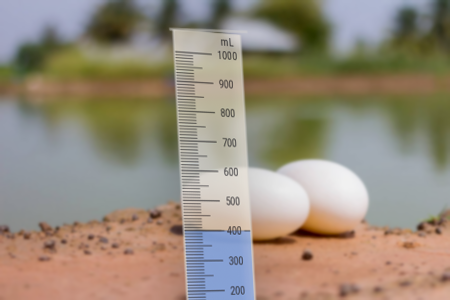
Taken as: 400 mL
